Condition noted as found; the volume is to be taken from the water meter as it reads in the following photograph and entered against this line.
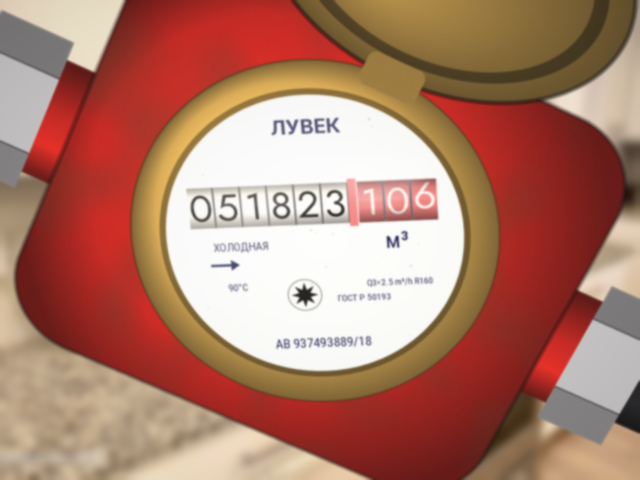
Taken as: 51823.106 m³
